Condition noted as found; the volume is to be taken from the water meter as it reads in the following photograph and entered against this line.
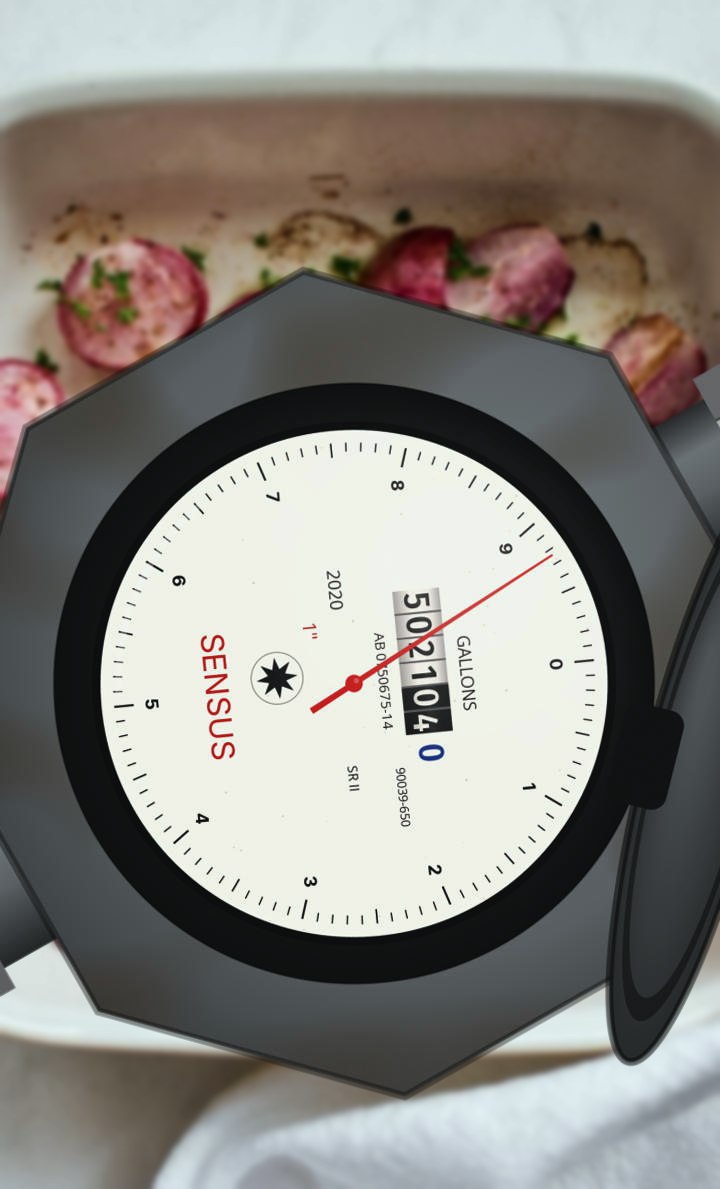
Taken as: 5021039.2 gal
